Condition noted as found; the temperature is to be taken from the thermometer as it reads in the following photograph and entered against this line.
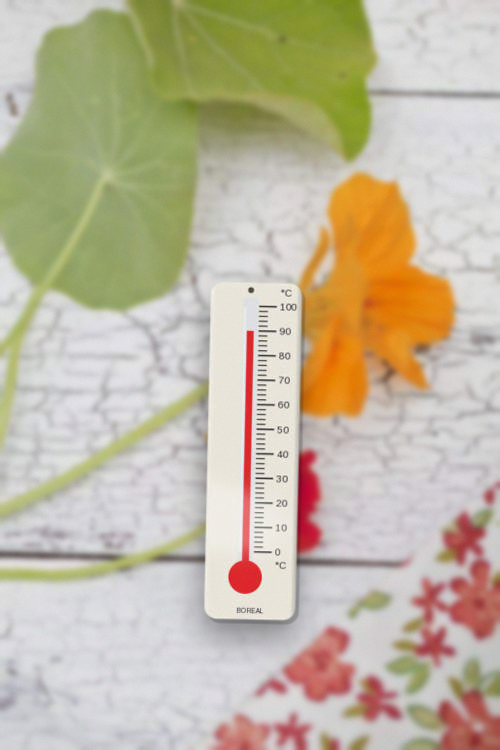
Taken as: 90 °C
